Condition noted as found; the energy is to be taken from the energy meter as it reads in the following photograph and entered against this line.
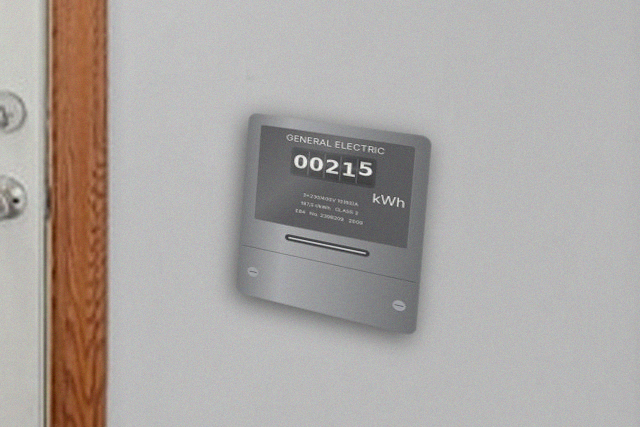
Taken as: 215 kWh
